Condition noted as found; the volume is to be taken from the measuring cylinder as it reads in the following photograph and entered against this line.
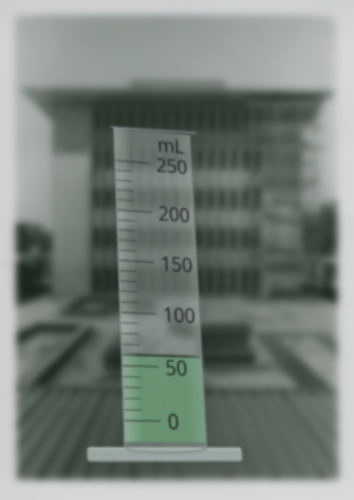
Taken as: 60 mL
